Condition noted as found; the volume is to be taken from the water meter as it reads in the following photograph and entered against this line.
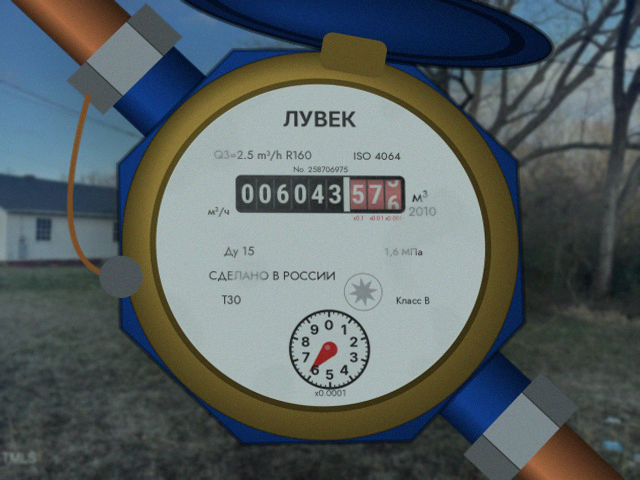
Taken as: 6043.5756 m³
